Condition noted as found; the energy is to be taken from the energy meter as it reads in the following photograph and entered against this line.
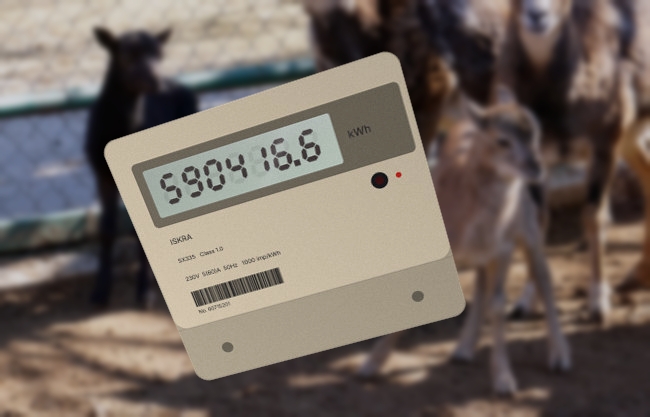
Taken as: 590416.6 kWh
